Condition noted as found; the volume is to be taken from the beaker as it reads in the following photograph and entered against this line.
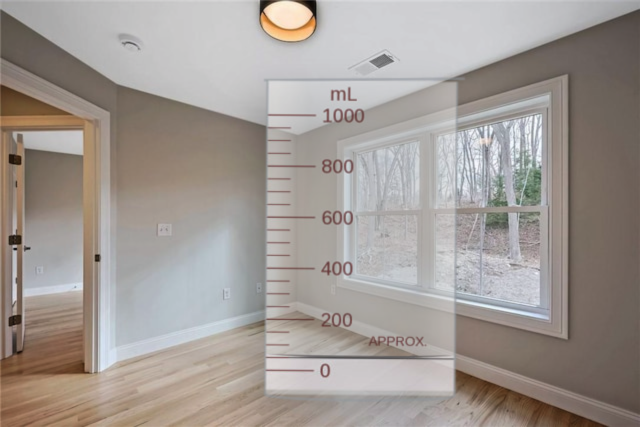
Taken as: 50 mL
